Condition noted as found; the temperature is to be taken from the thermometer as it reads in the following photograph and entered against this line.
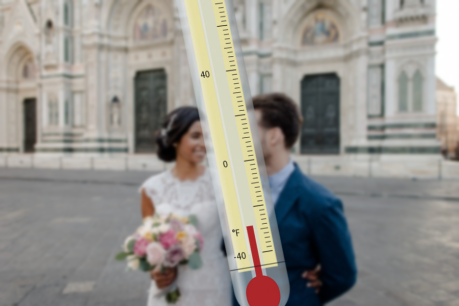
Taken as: -28 °F
